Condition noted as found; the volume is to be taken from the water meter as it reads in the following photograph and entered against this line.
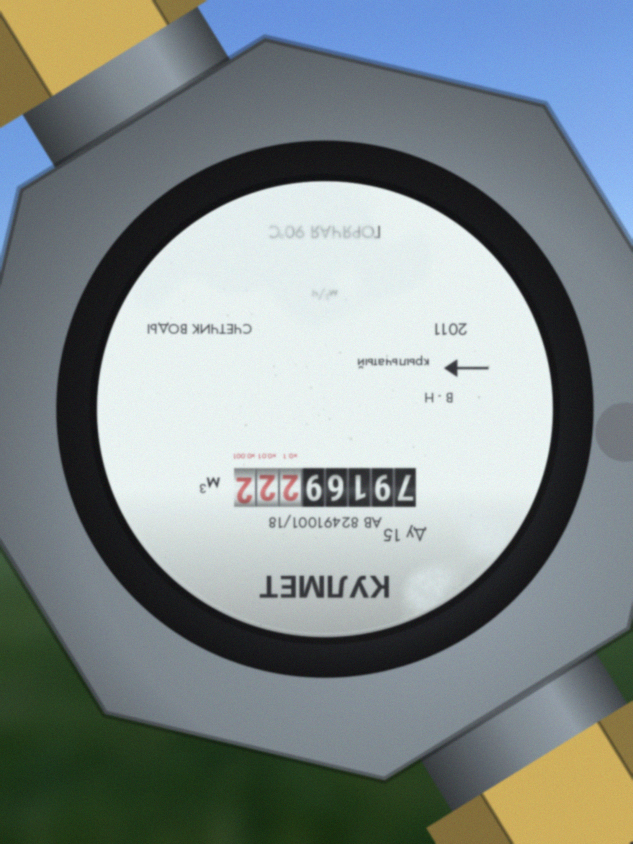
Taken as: 79169.222 m³
